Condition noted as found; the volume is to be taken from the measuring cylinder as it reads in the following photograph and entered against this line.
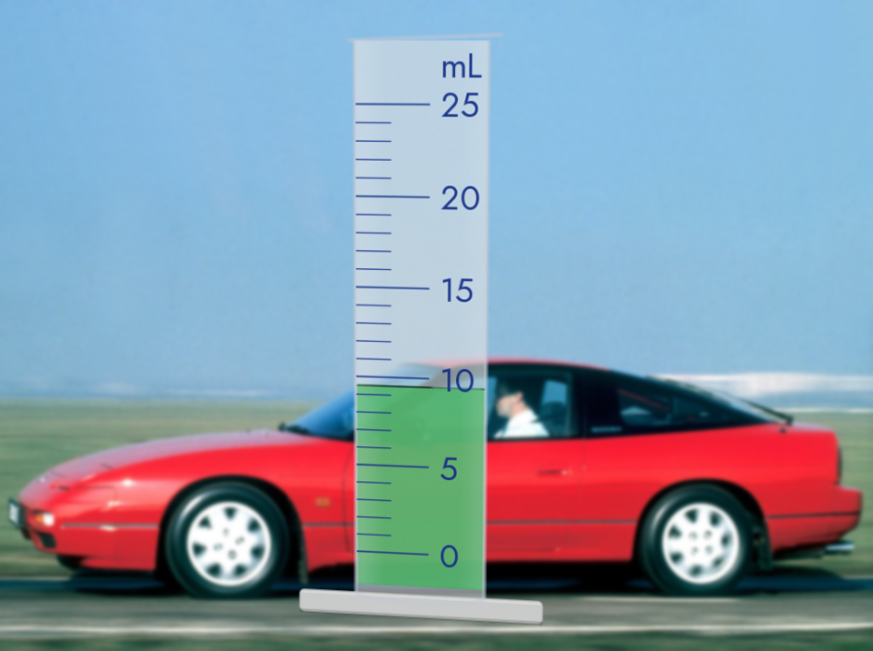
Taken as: 9.5 mL
